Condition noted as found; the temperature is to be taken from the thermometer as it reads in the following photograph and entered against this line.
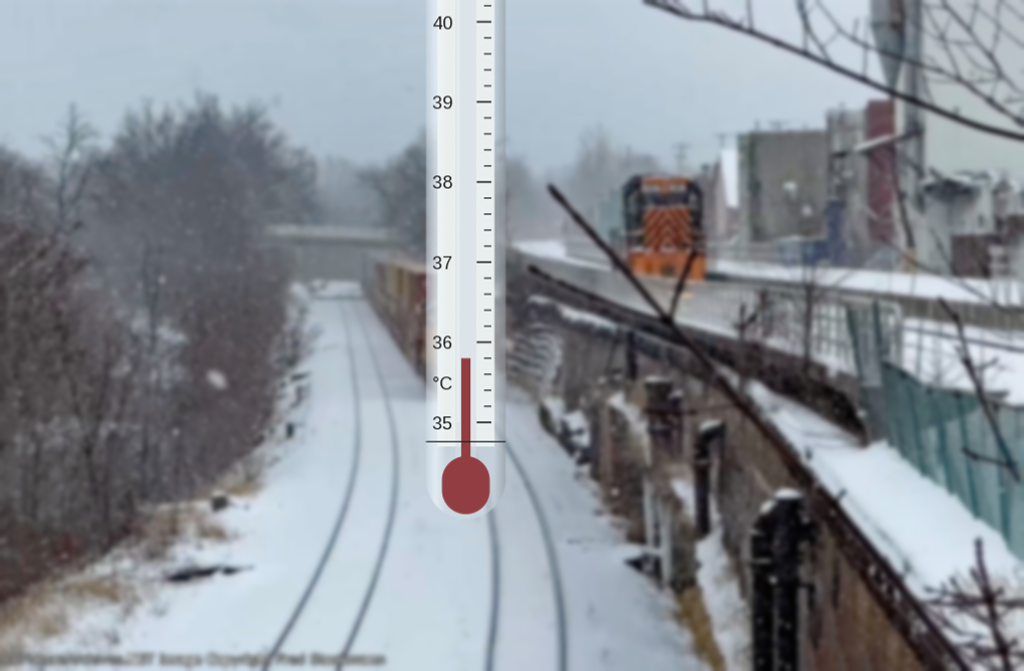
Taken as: 35.8 °C
